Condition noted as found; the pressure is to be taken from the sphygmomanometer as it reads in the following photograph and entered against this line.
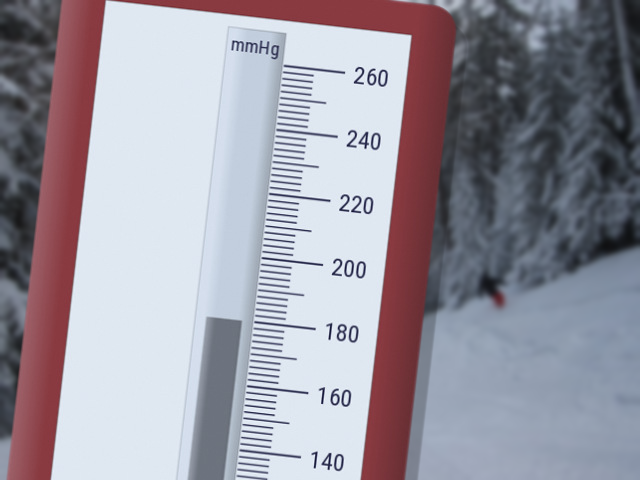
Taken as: 180 mmHg
